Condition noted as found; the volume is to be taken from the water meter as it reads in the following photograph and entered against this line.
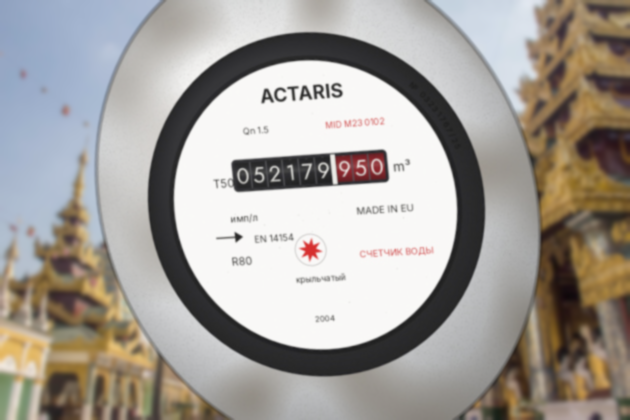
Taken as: 52179.950 m³
